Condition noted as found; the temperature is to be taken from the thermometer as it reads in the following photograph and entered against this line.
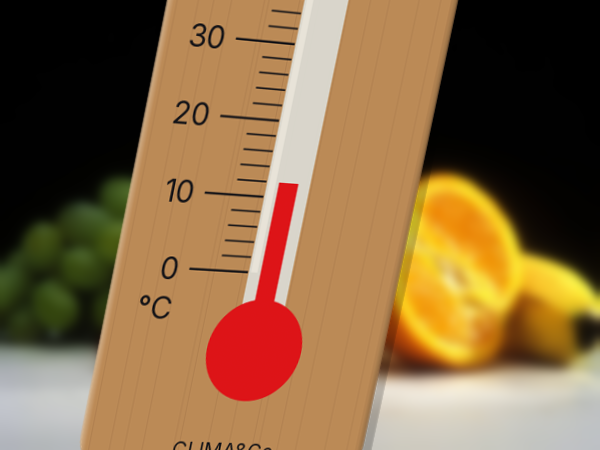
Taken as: 12 °C
